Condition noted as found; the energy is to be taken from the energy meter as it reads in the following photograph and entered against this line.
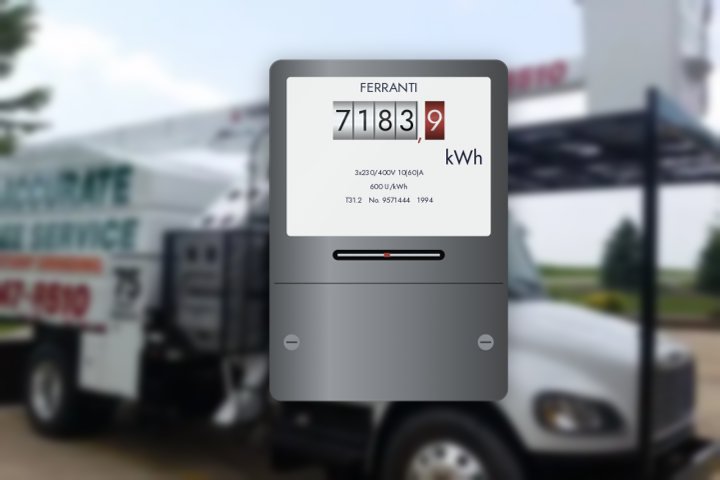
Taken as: 7183.9 kWh
